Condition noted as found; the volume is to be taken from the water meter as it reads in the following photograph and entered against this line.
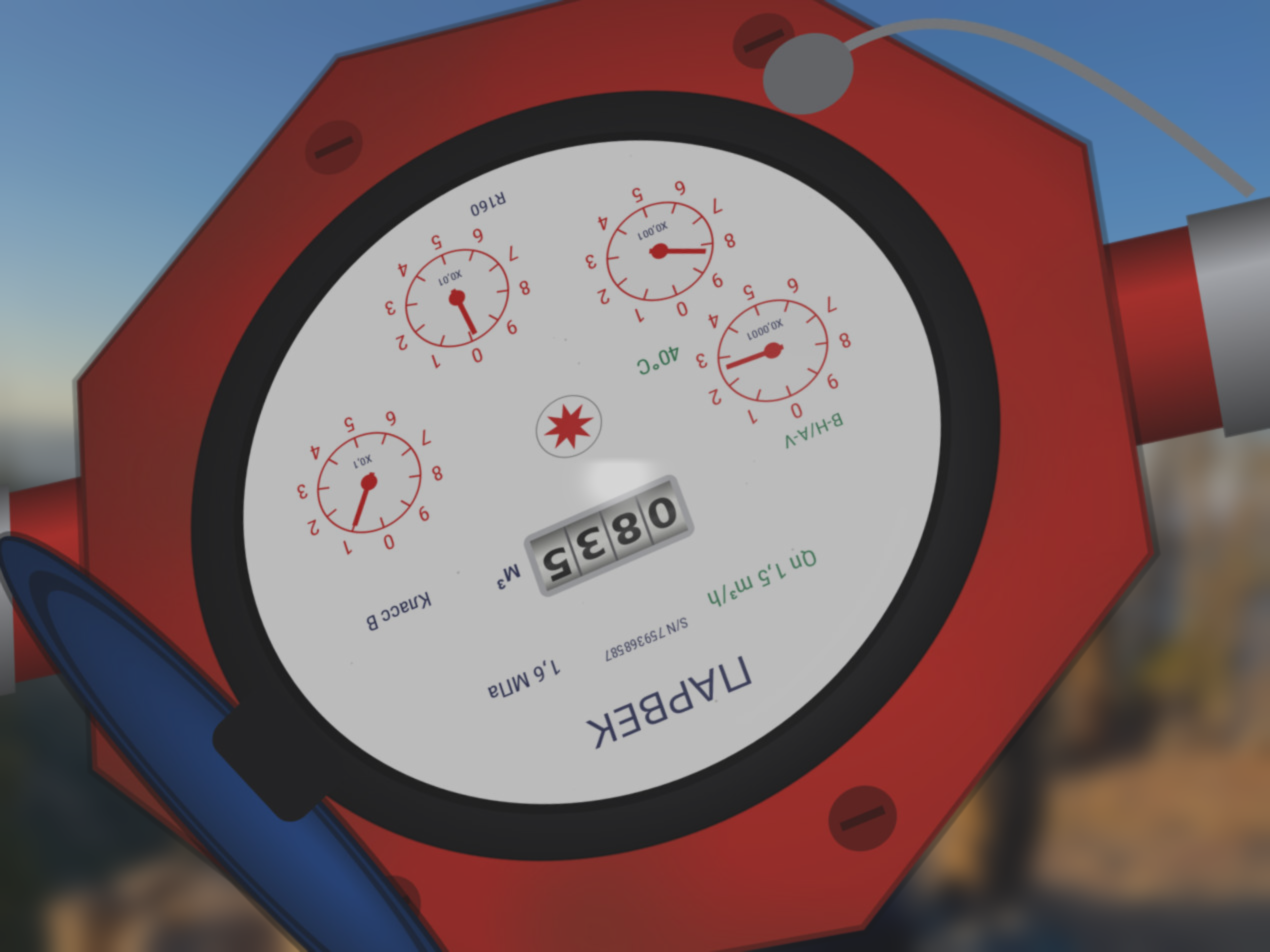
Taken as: 835.0982 m³
